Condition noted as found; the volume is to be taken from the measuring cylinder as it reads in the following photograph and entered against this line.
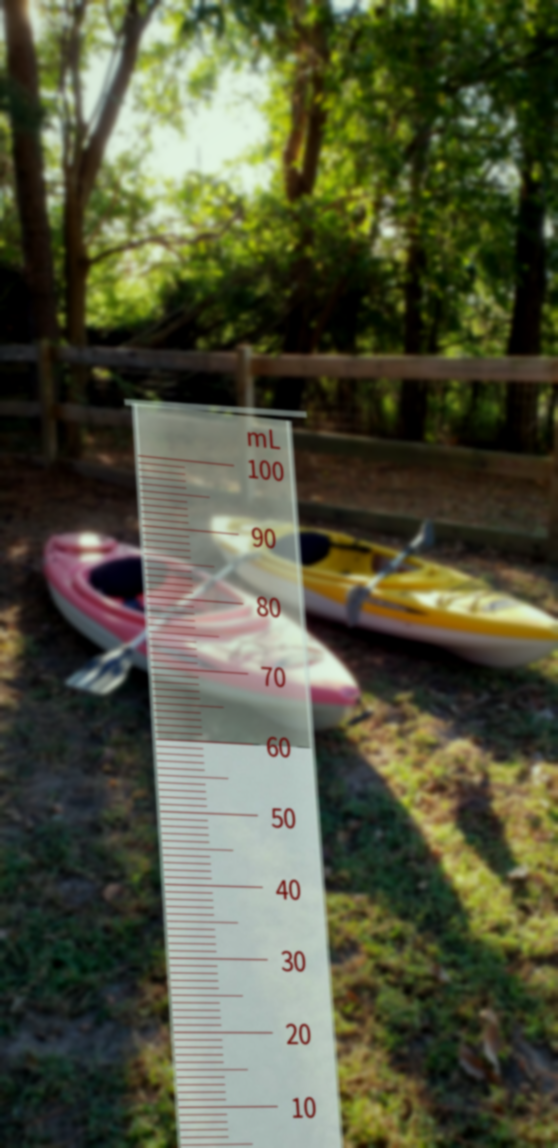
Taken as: 60 mL
